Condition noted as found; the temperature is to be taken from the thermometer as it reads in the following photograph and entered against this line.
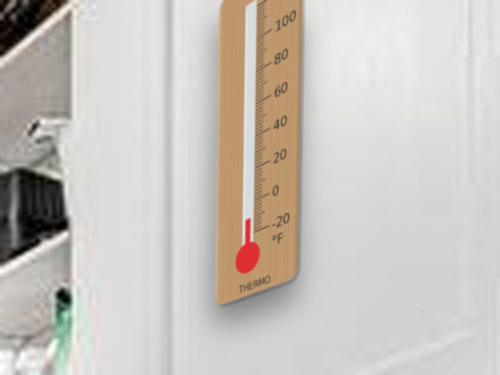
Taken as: -10 °F
